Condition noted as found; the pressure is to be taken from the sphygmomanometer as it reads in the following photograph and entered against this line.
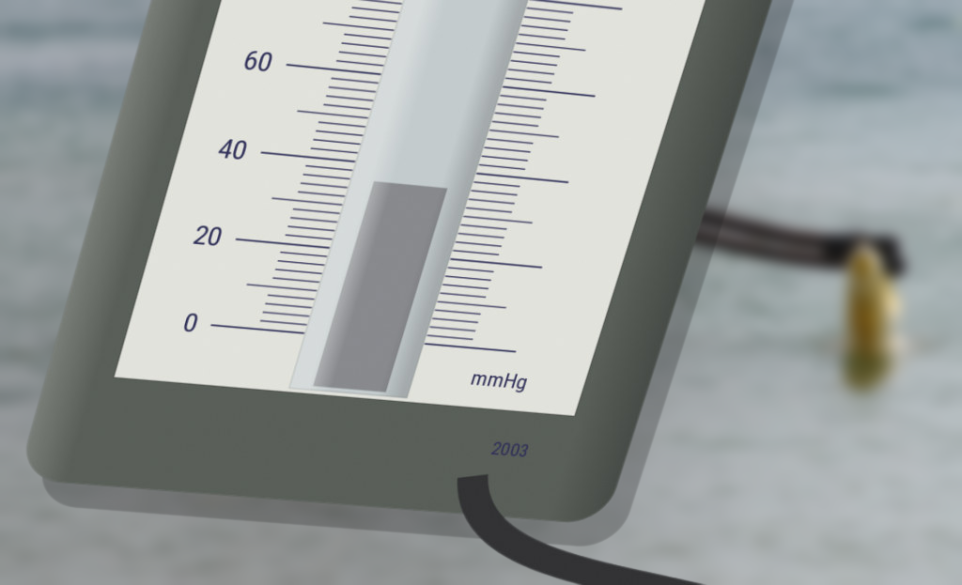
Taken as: 36 mmHg
